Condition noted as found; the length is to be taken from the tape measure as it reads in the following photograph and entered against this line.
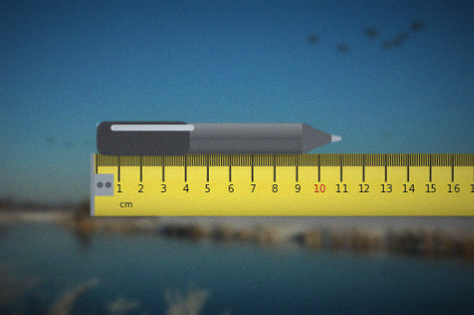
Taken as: 11 cm
